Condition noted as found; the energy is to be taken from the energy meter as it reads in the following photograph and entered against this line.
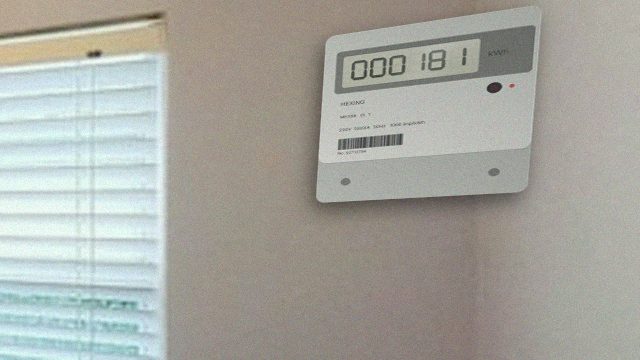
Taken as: 181 kWh
